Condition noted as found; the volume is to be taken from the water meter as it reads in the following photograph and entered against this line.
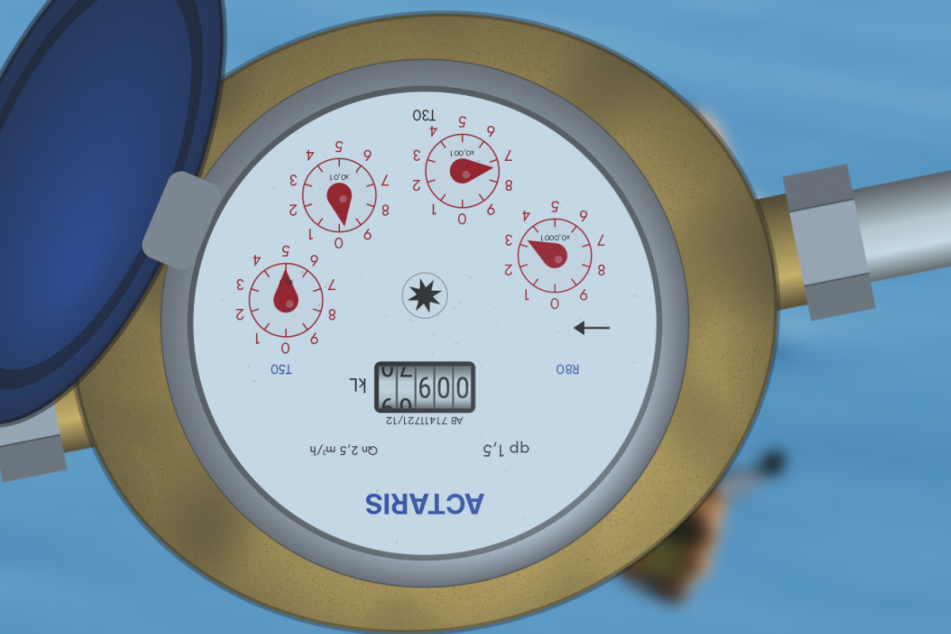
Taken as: 969.4973 kL
